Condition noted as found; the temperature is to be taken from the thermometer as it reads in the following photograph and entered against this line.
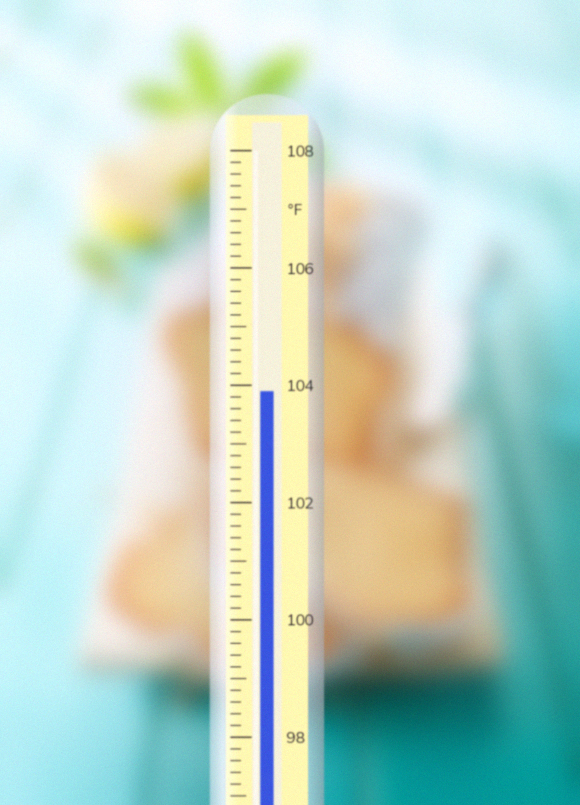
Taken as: 103.9 °F
